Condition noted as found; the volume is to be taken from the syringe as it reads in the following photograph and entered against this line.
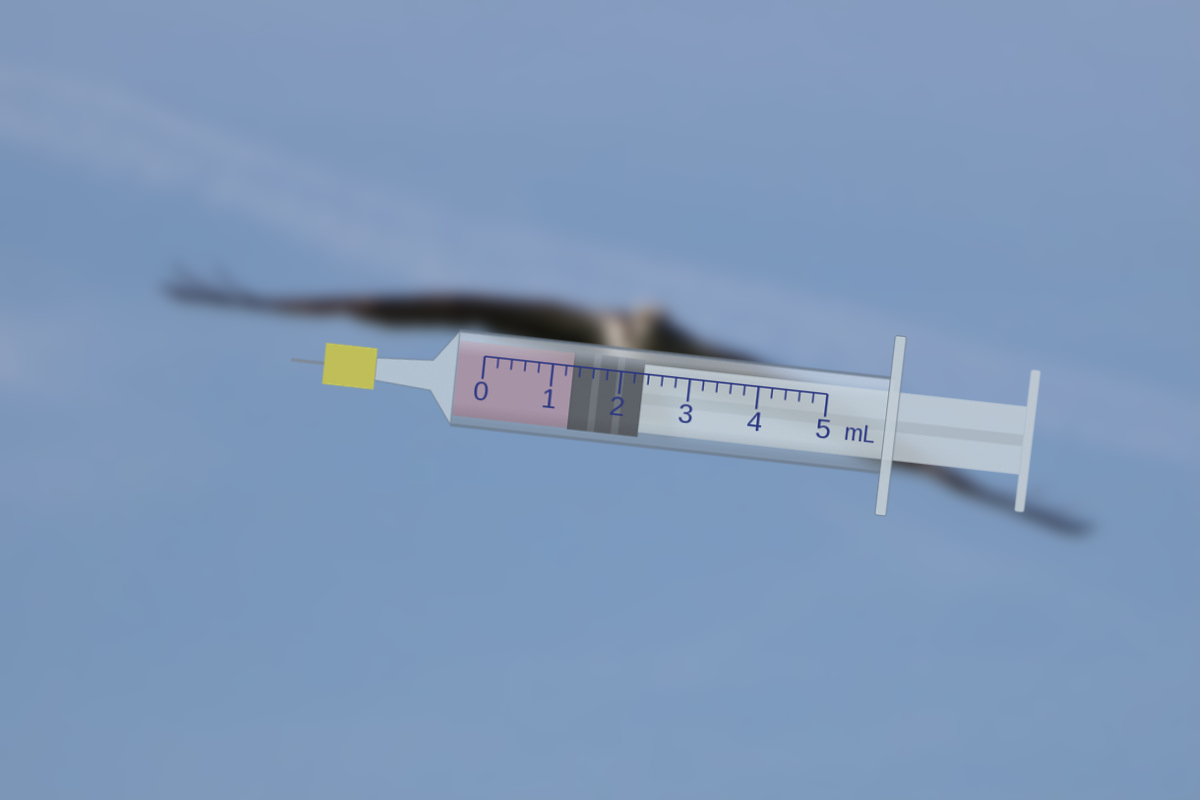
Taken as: 1.3 mL
